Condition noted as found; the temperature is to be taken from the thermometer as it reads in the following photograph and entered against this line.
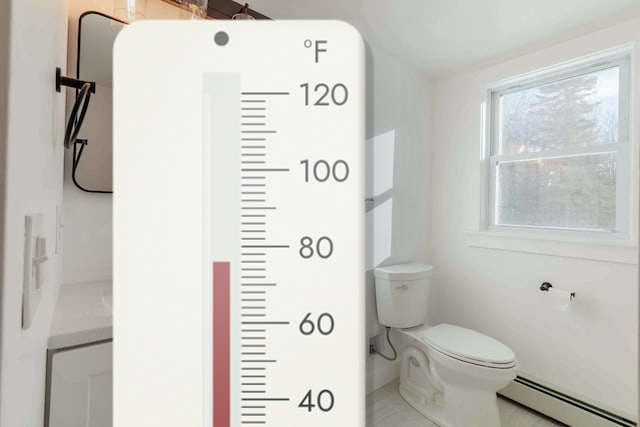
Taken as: 76 °F
